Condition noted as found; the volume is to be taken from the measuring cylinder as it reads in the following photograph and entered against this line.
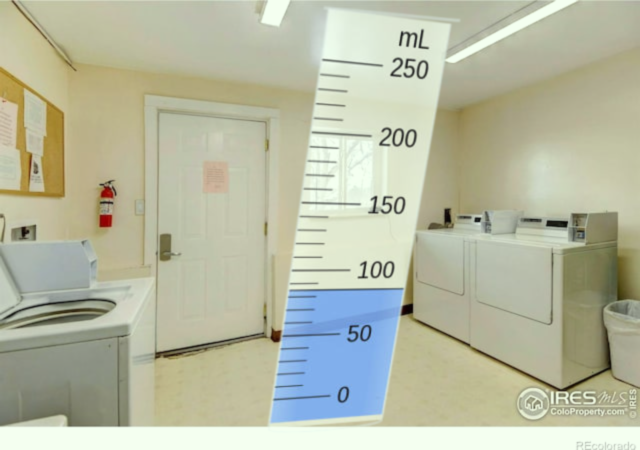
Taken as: 85 mL
